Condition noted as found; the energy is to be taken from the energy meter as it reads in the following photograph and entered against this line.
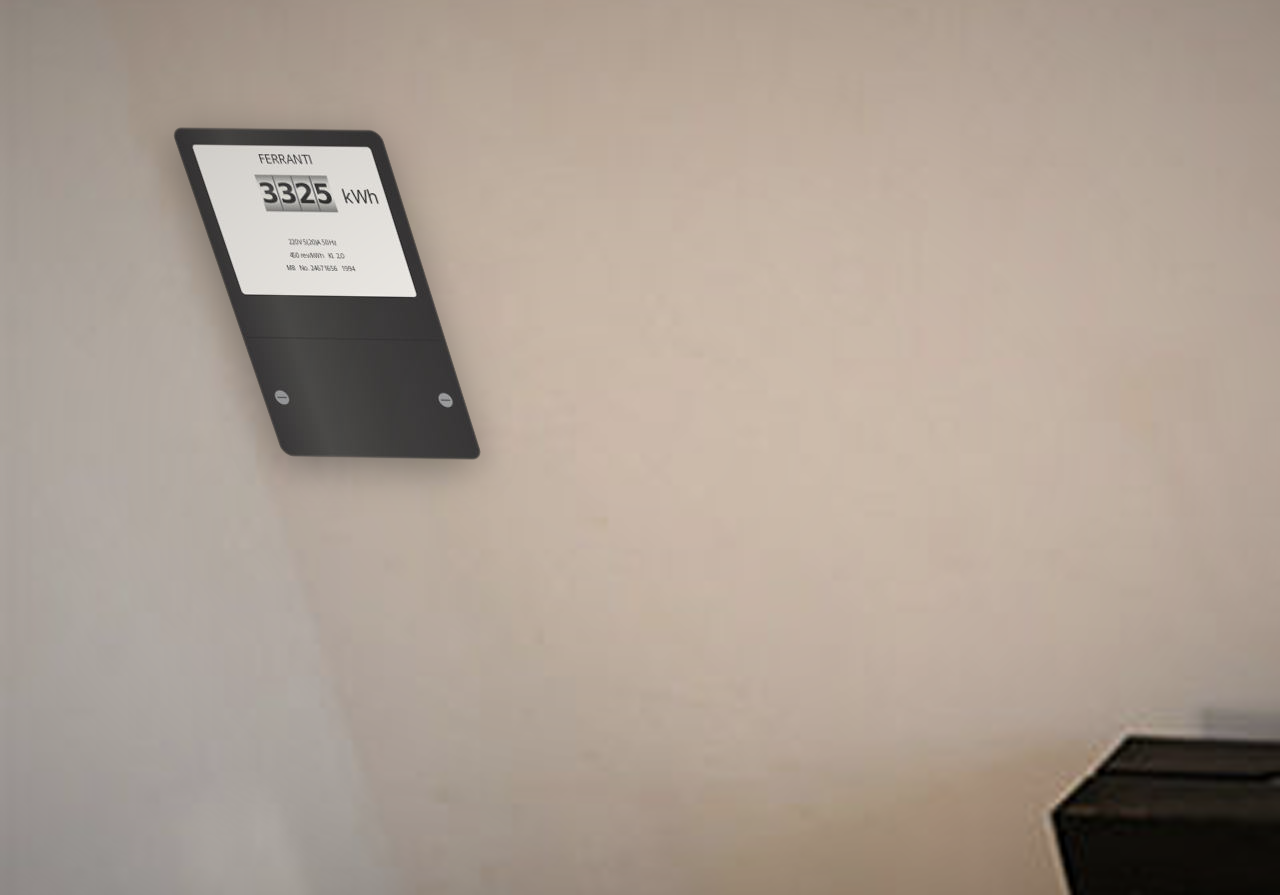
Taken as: 3325 kWh
